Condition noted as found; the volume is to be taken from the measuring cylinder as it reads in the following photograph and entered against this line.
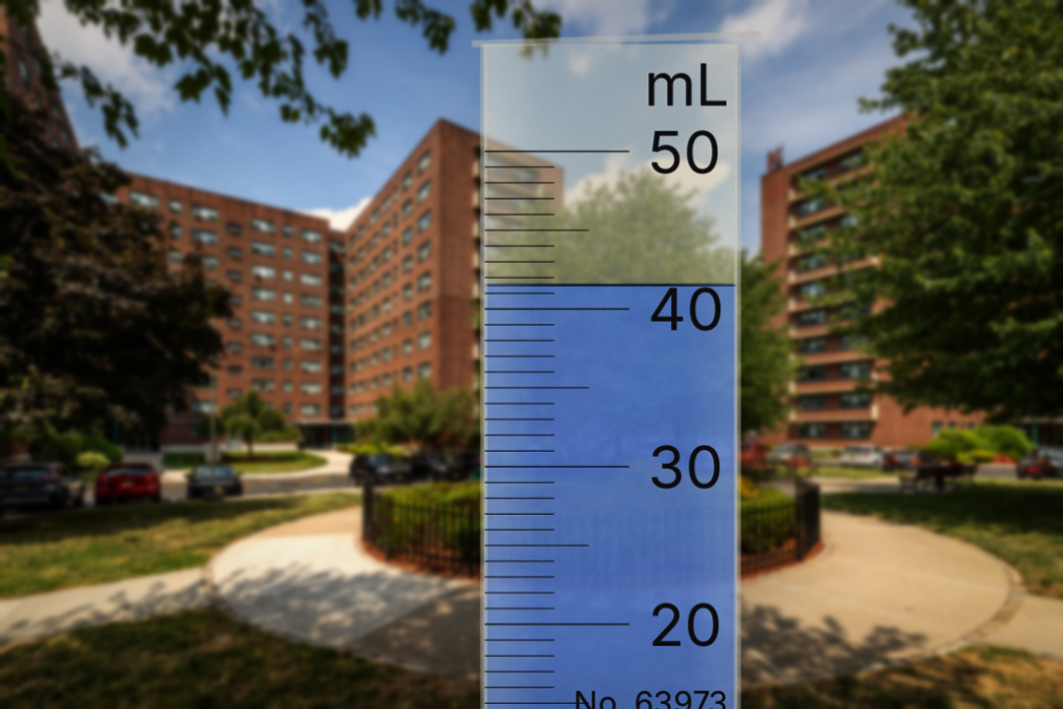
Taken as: 41.5 mL
